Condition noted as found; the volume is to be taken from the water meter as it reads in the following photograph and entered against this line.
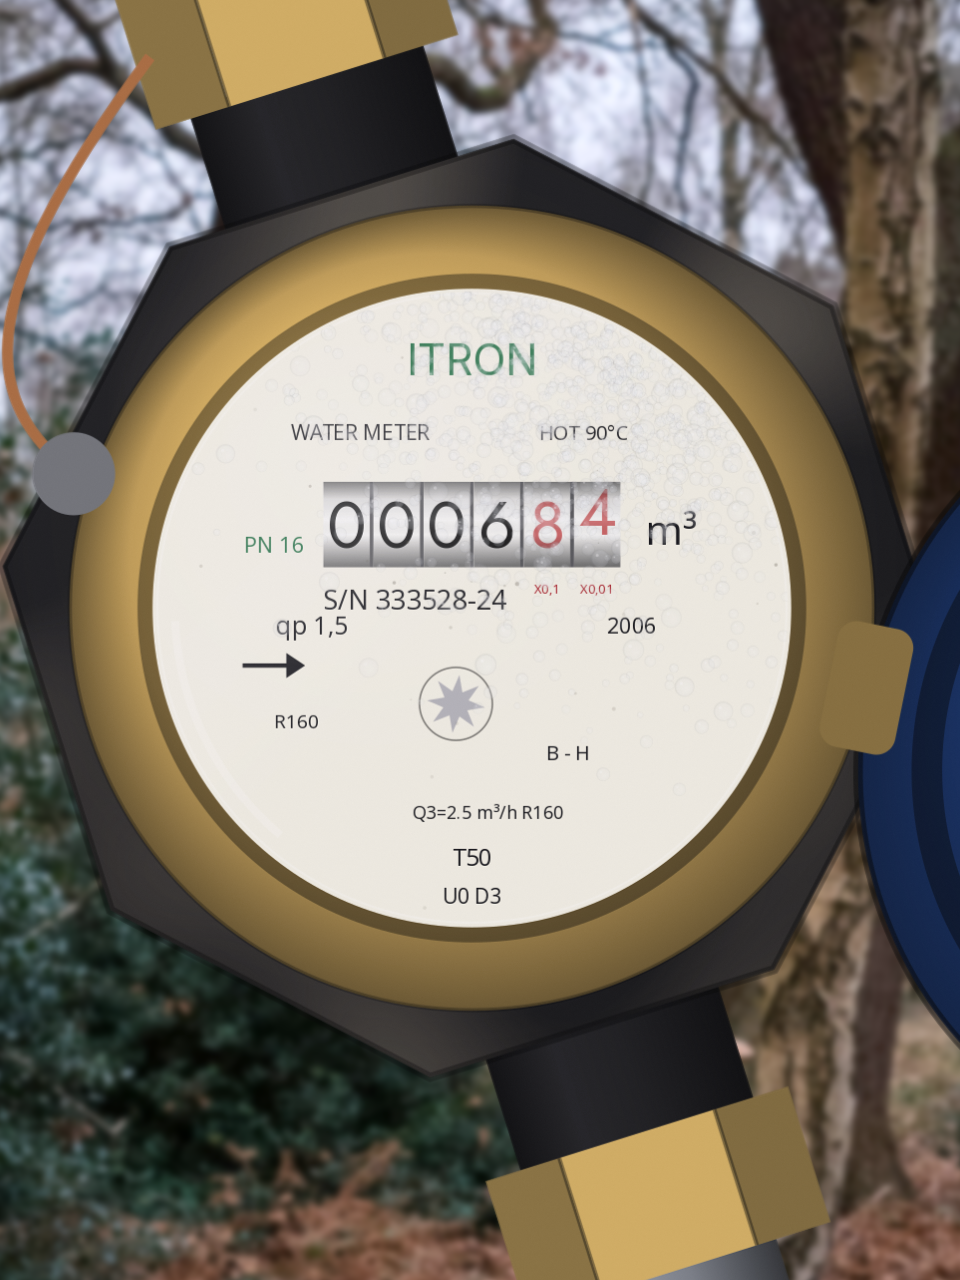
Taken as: 6.84 m³
